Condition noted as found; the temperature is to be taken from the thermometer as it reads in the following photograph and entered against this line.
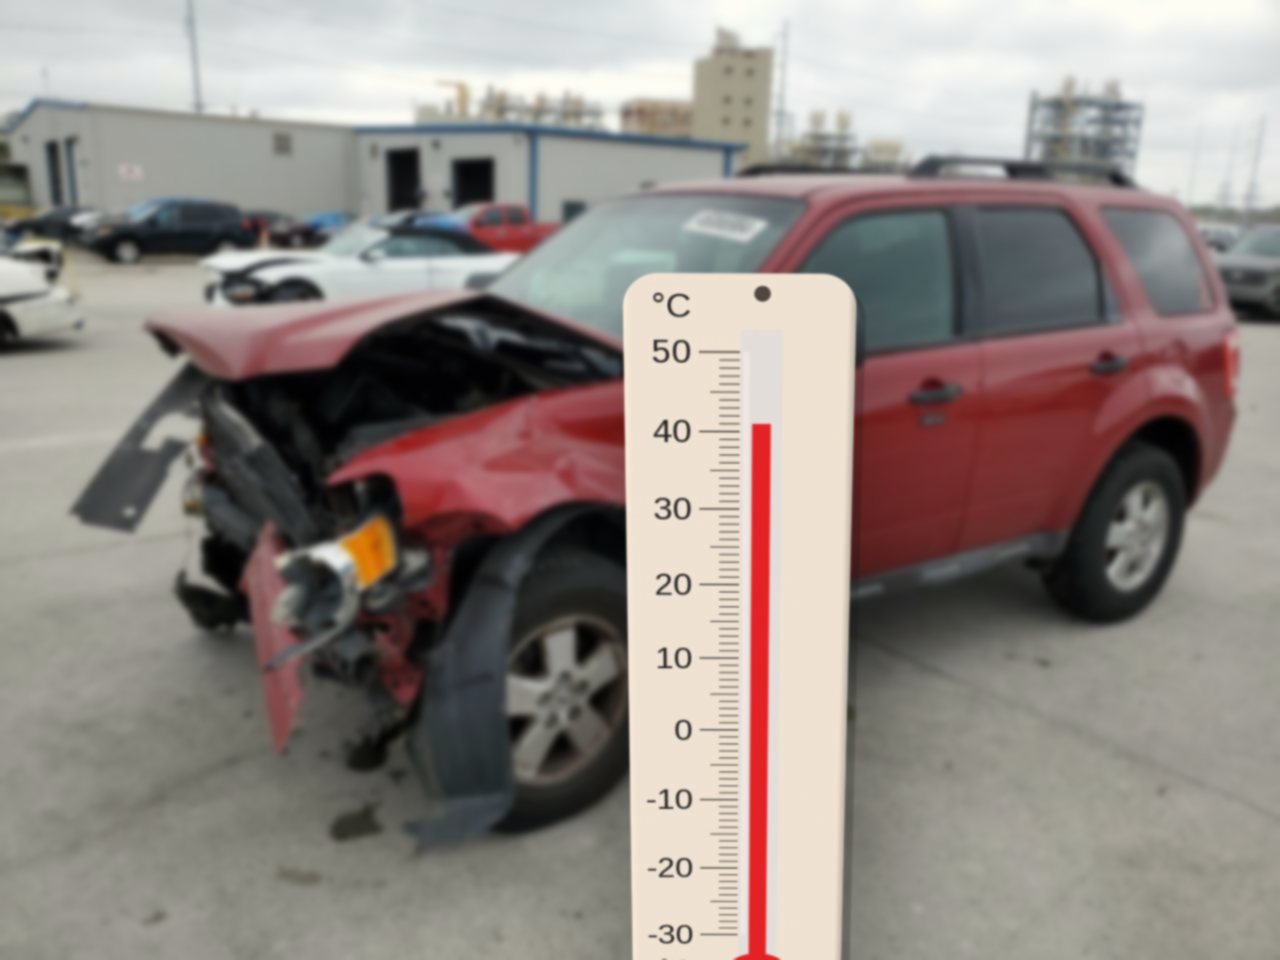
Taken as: 41 °C
